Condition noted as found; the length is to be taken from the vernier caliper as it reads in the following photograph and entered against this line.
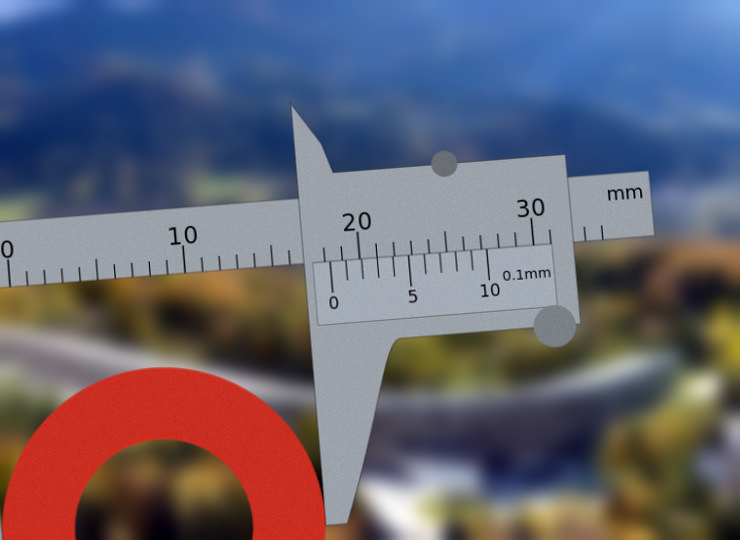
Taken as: 18.3 mm
